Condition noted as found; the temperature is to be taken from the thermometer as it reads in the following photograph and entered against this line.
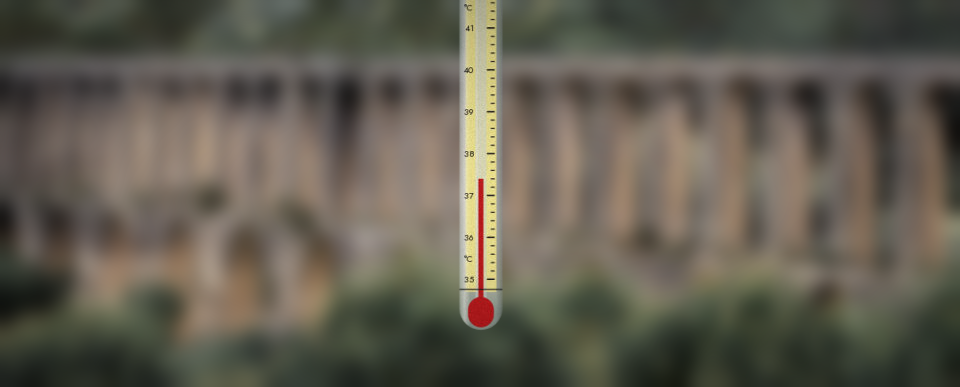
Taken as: 37.4 °C
